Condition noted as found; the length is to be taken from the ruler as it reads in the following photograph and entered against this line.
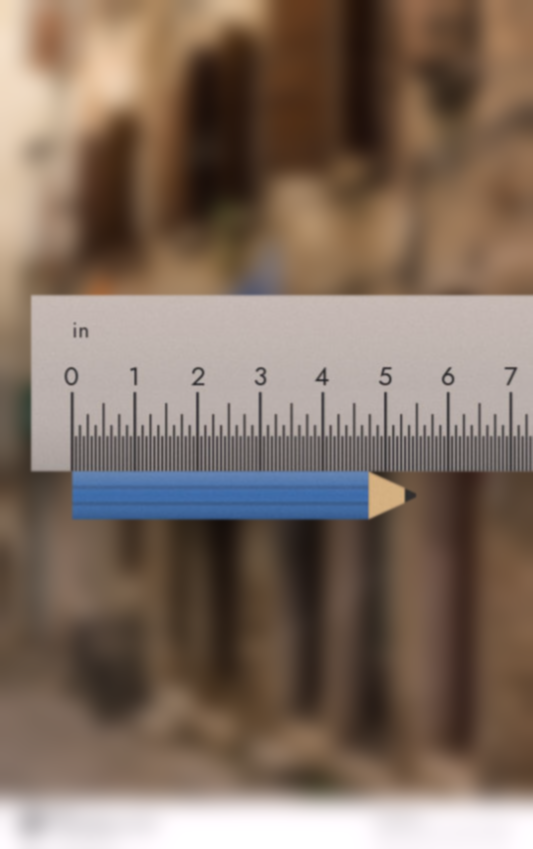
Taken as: 5.5 in
